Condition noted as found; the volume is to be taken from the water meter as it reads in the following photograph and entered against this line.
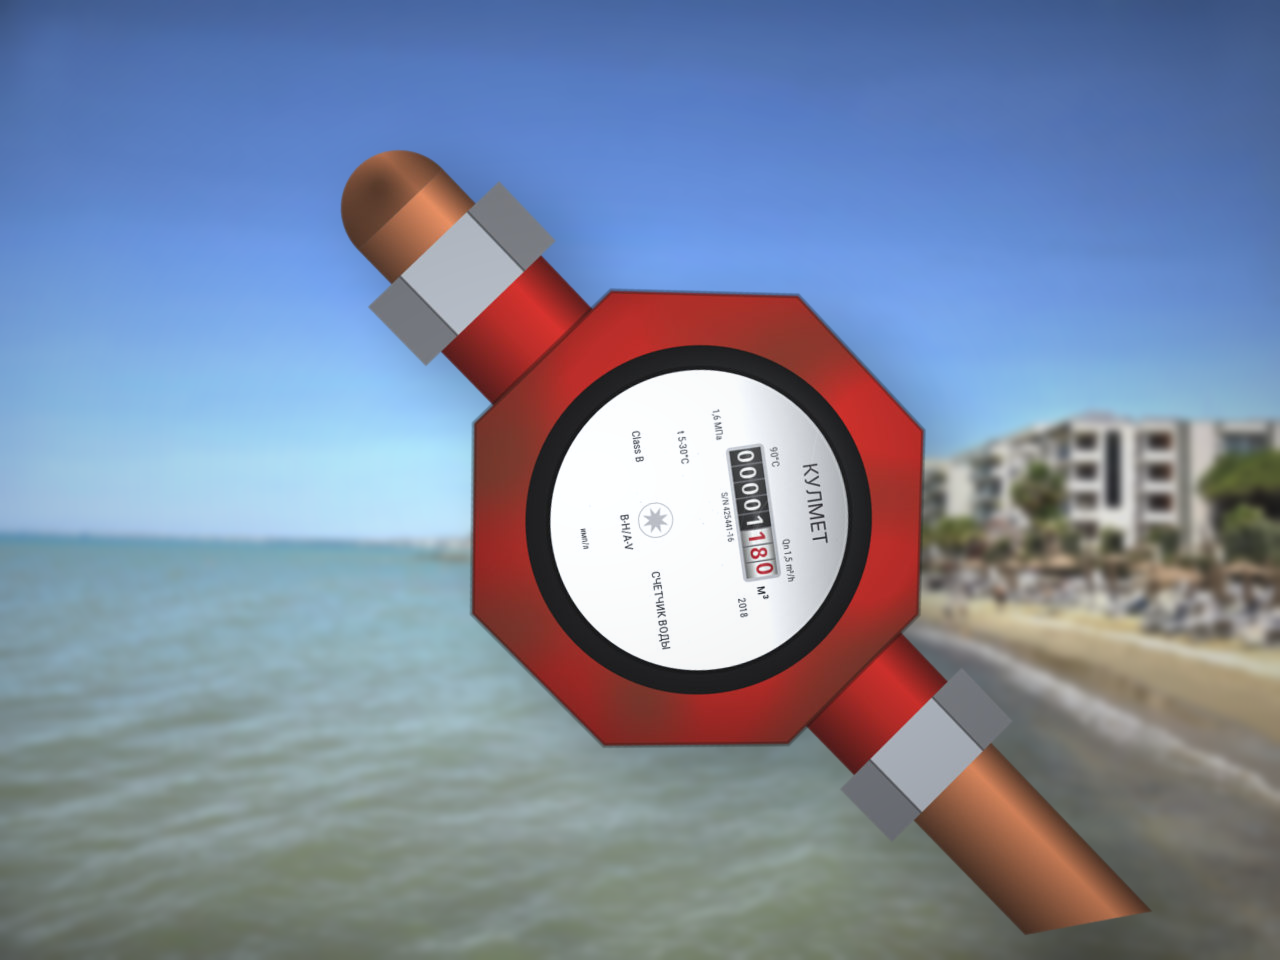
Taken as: 1.180 m³
